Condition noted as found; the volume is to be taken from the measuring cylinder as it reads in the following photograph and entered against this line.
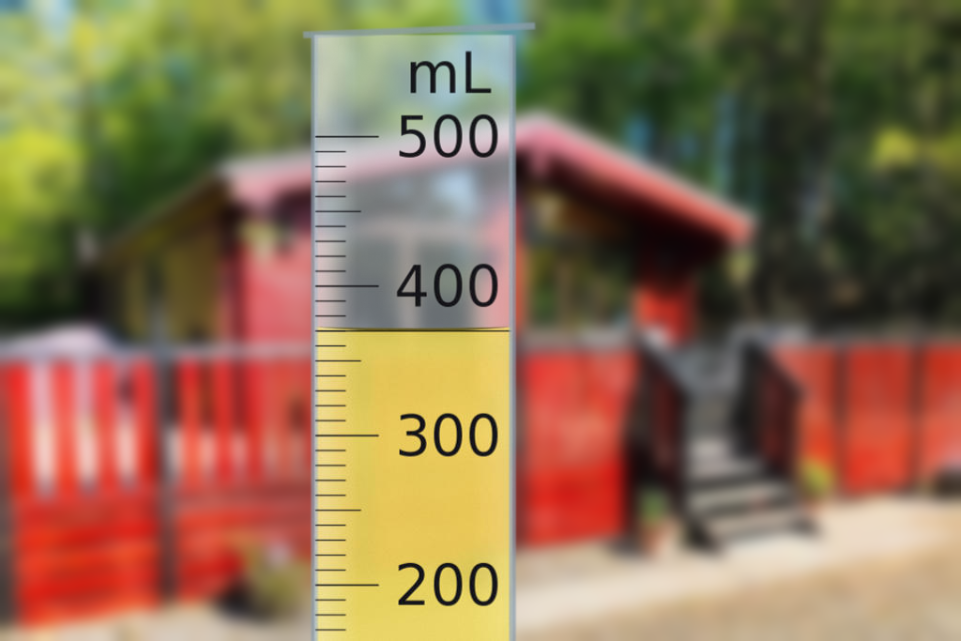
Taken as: 370 mL
